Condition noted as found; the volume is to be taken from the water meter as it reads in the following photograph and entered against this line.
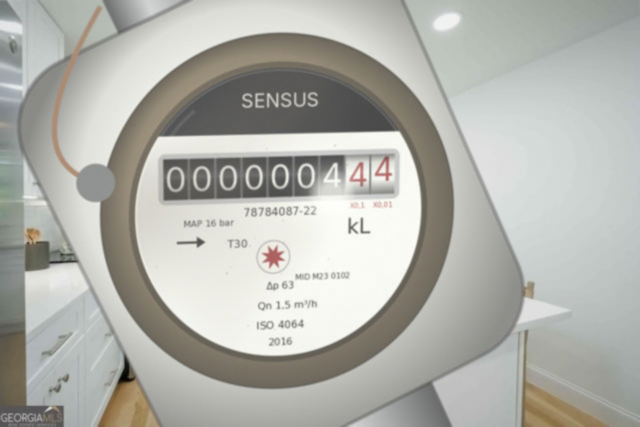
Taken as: 4.44 kL
